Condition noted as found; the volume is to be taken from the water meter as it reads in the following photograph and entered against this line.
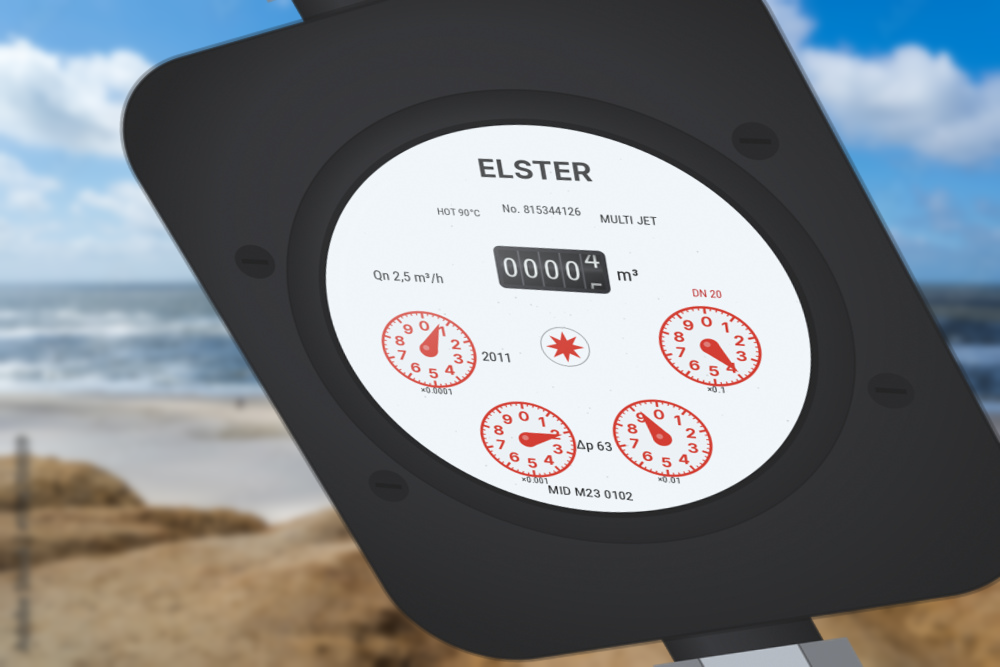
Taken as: 4.3920 m³
